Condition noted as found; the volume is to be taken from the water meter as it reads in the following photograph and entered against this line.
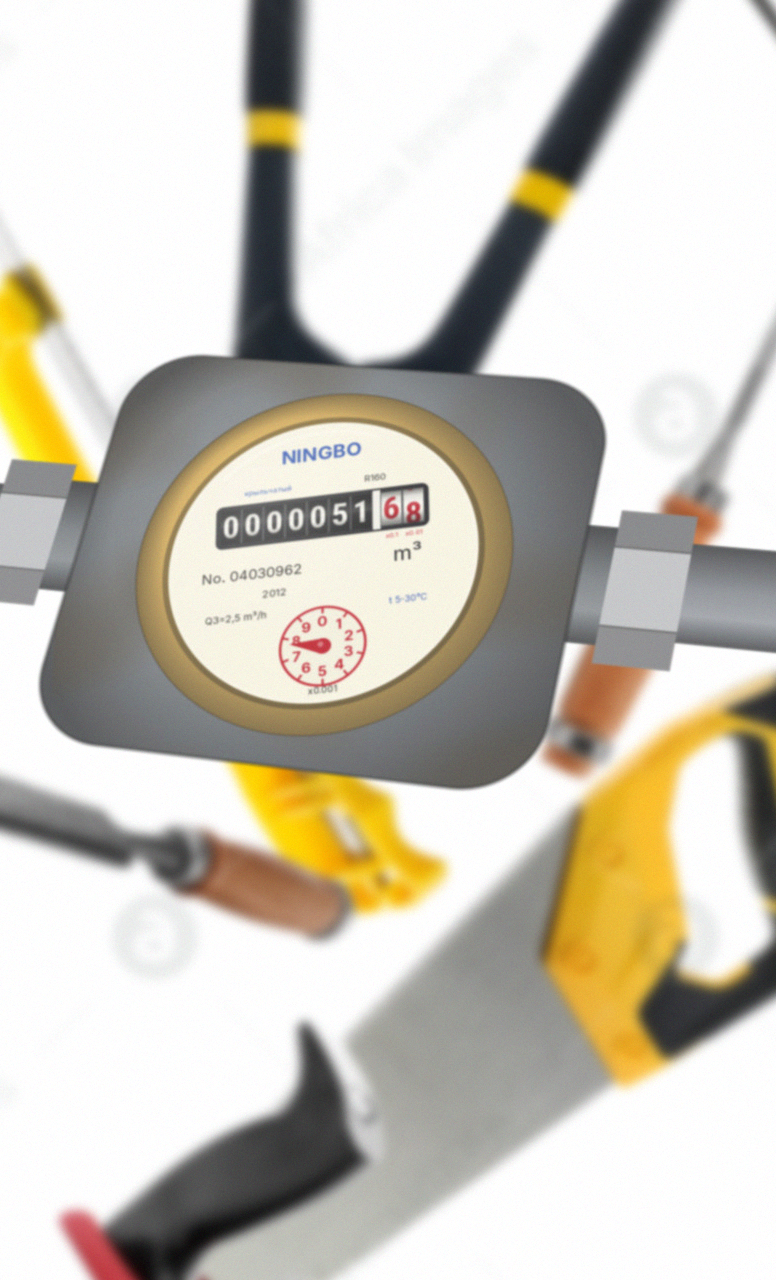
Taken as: 51.677 m³
